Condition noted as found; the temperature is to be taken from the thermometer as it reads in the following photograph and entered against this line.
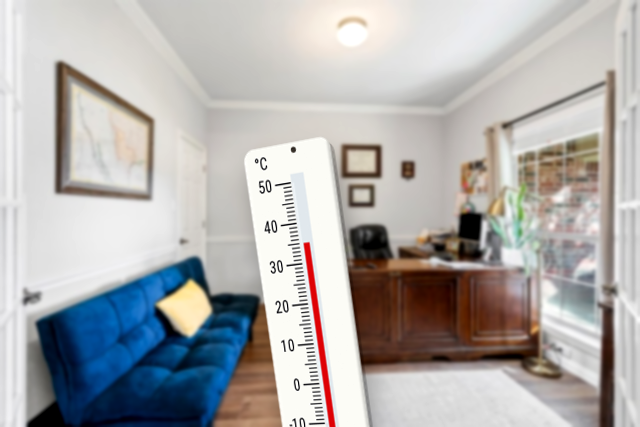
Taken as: 35 °C
